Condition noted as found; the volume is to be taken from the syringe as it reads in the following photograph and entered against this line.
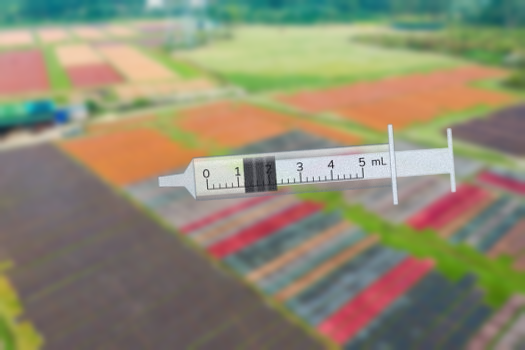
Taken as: 1.2 mL
